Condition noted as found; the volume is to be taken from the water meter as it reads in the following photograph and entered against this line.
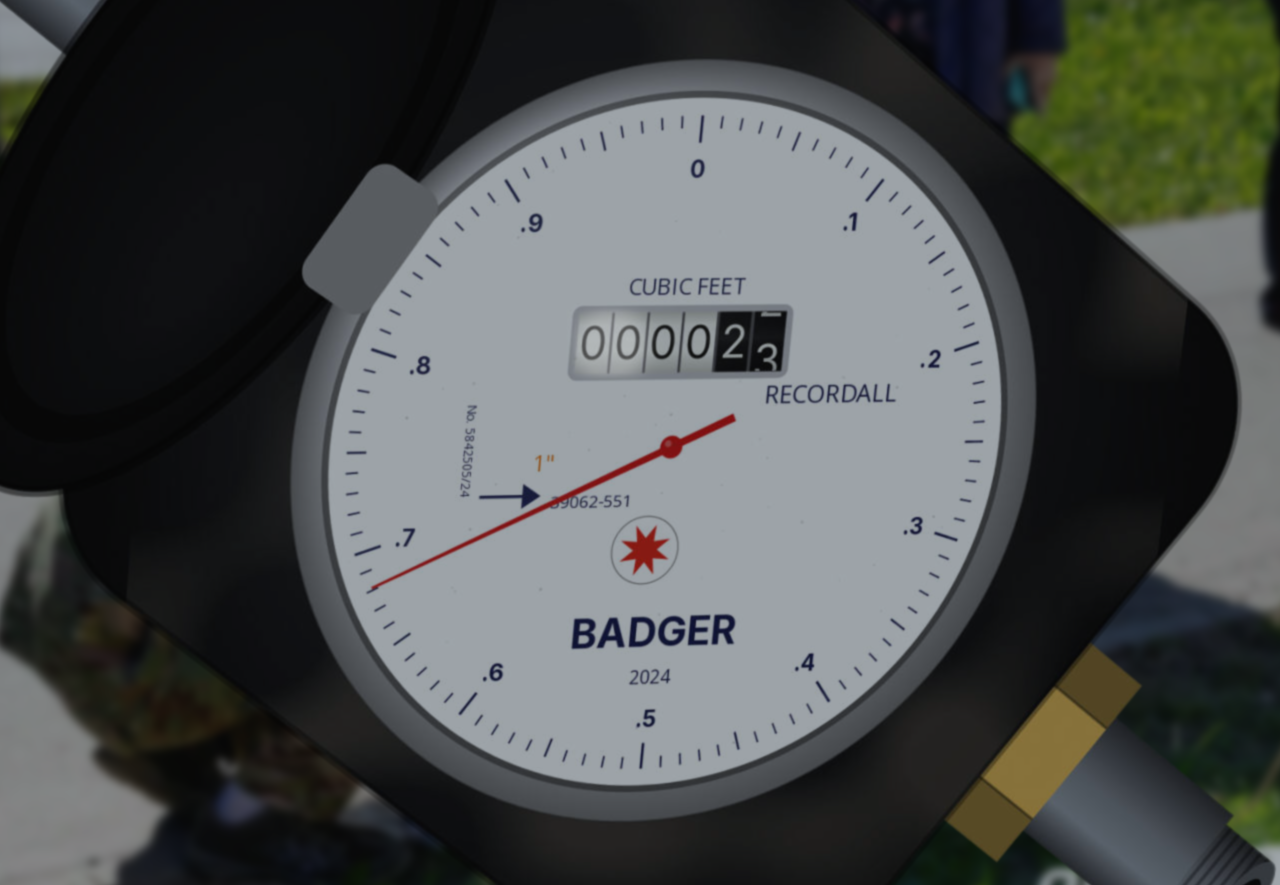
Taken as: 22.68 ft³
